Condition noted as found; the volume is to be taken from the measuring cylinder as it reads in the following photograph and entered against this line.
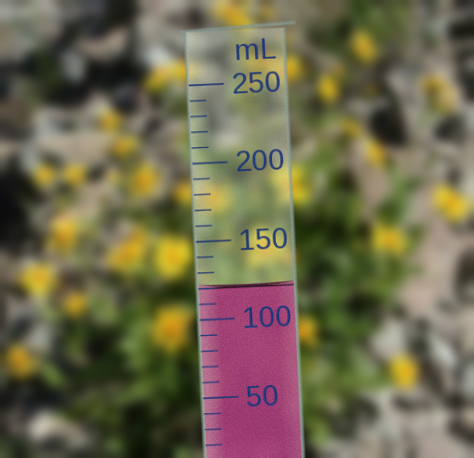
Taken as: 120 mL
